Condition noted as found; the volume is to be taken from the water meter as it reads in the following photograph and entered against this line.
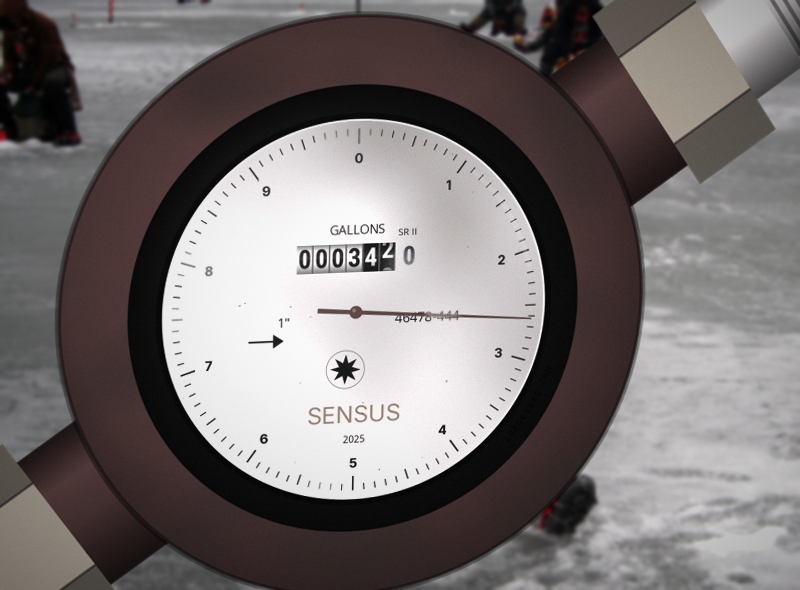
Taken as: 3422.6 gal
